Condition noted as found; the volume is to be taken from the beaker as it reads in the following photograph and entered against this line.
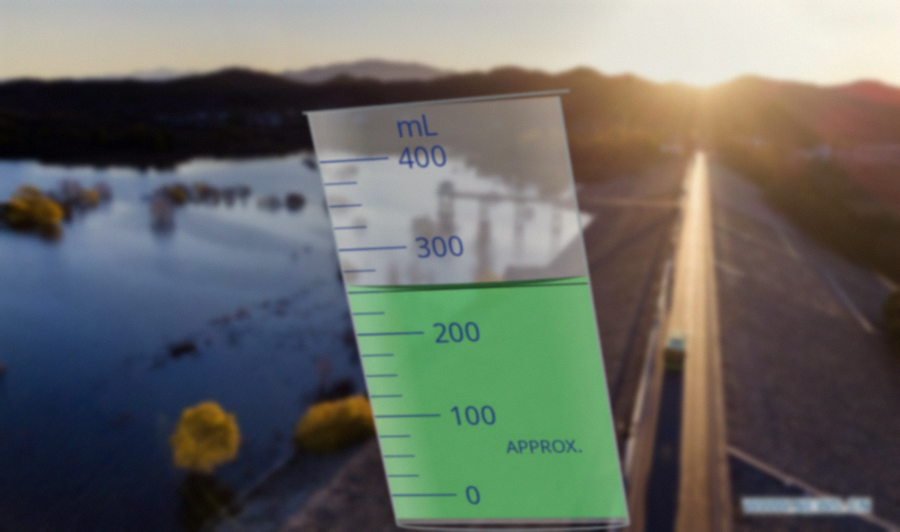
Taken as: 250 mL
